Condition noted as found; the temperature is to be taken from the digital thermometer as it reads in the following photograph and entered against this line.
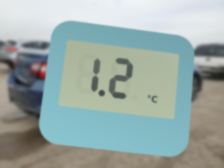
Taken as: 1.2 °C
